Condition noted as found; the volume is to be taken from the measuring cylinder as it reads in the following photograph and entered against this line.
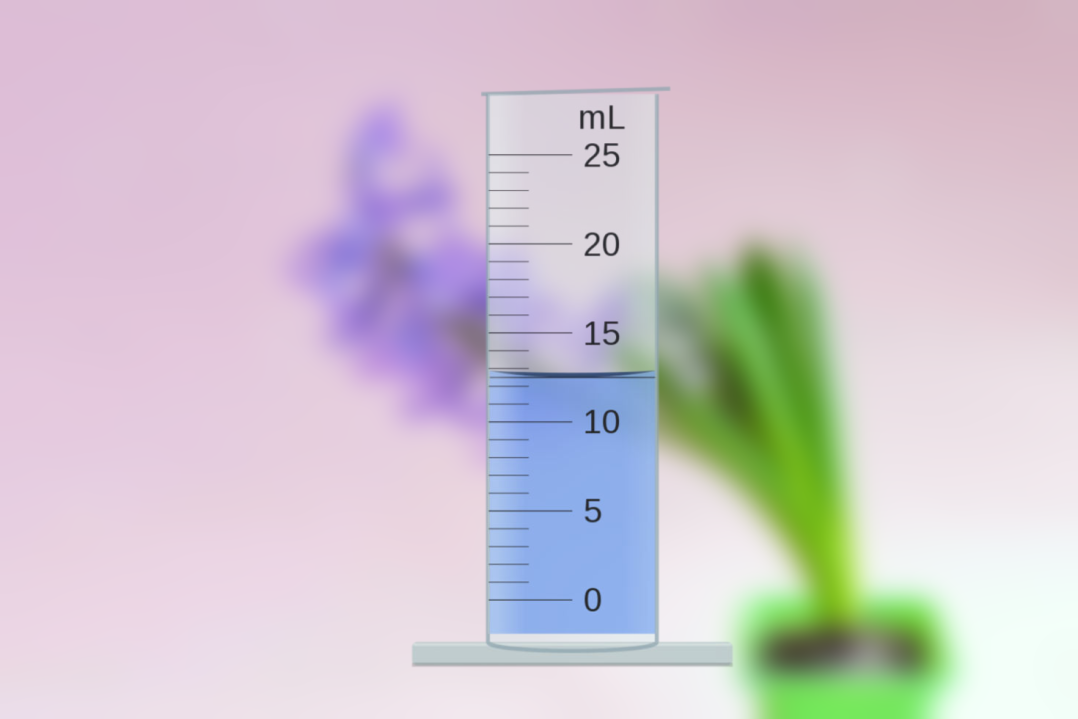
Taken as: 12.5 mL
